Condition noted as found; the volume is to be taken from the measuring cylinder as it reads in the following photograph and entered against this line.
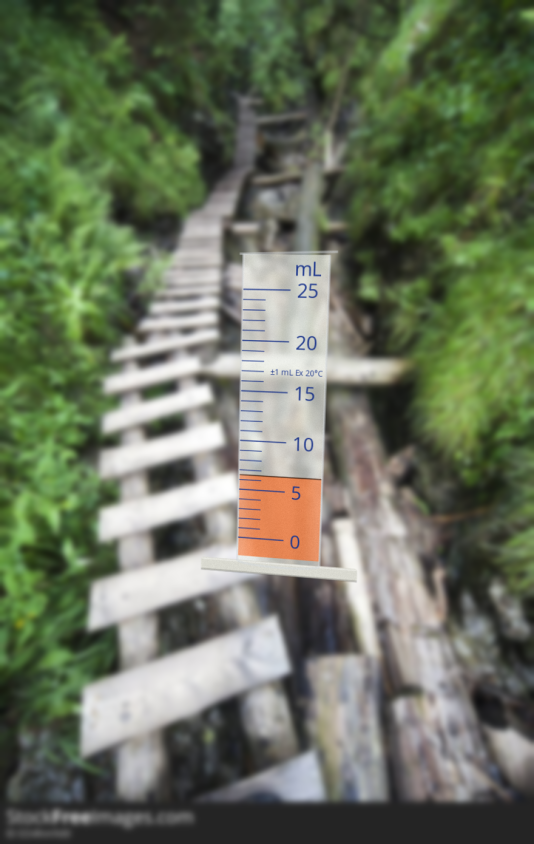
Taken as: 6.5 mL
